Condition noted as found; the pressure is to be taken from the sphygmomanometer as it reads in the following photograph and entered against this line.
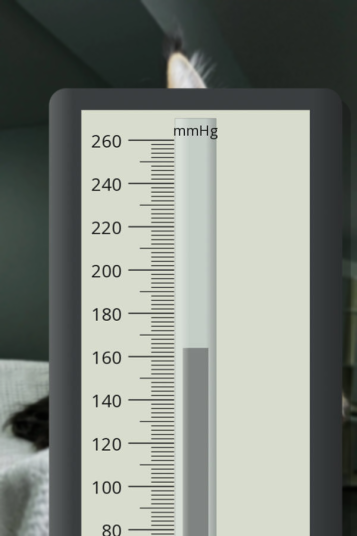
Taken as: 164 mmHg
